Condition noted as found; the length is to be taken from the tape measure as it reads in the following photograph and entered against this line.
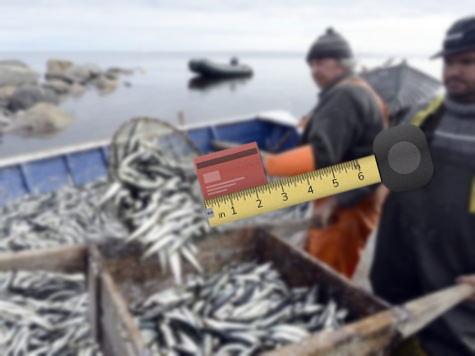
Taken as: 2.5 in
